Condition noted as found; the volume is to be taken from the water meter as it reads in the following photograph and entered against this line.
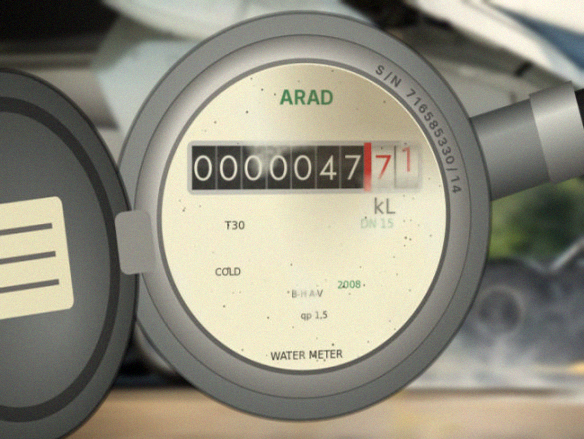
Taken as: 47.71 kL
